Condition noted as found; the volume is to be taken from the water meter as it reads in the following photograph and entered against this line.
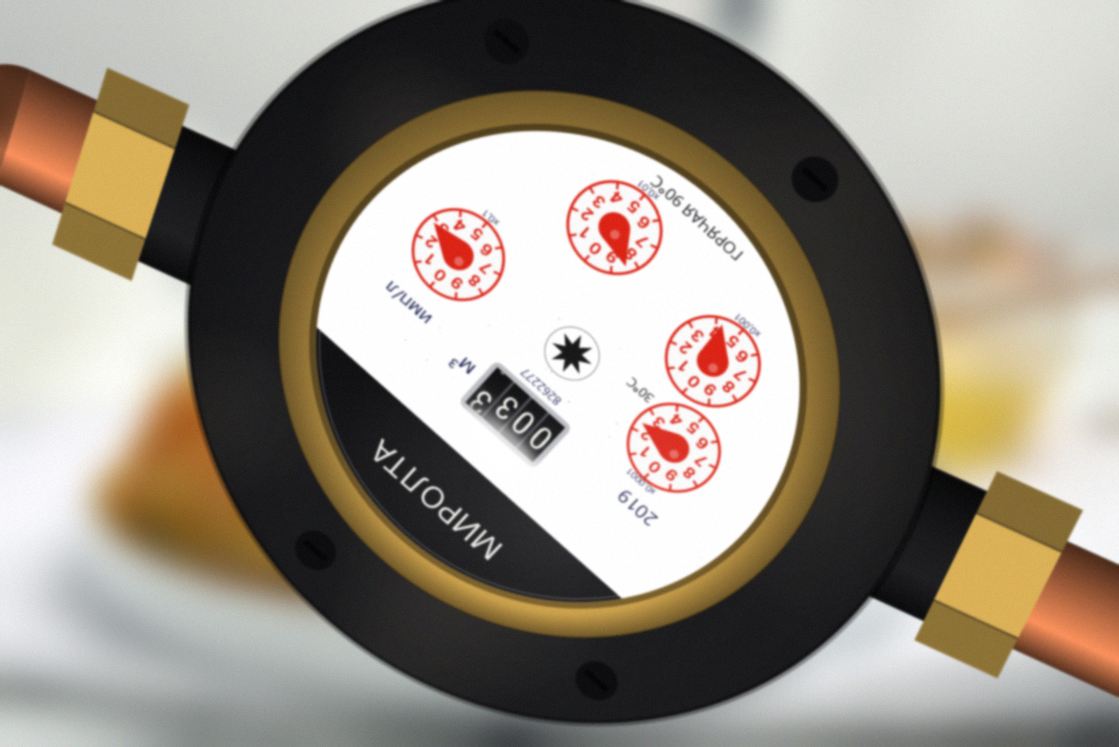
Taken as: 33.2842 m³
